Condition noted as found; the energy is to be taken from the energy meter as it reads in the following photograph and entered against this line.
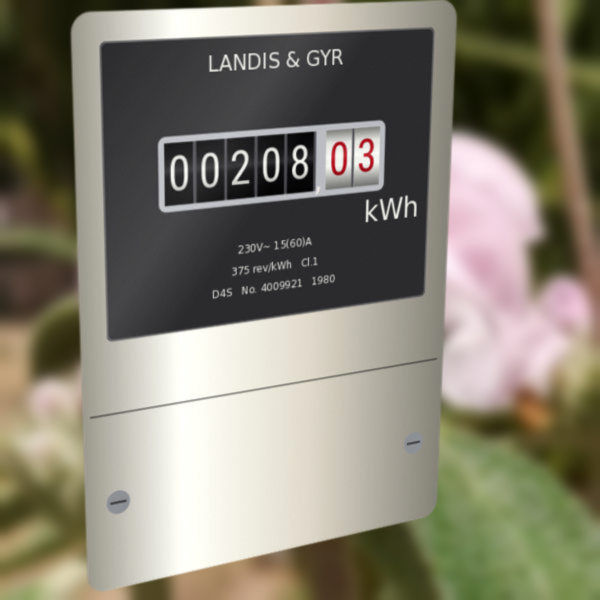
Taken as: 208.03 kWh
